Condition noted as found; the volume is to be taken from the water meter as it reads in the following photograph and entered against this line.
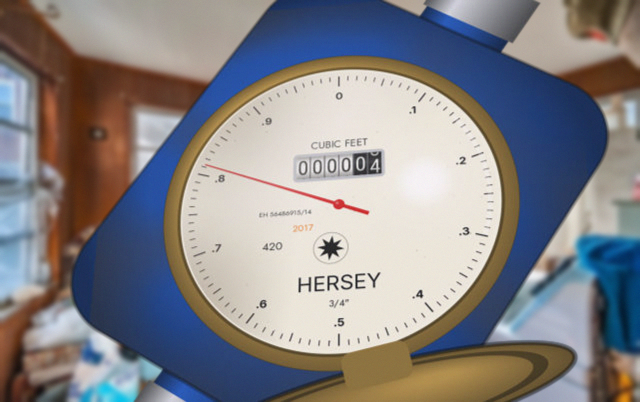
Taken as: 3.81 ft³
